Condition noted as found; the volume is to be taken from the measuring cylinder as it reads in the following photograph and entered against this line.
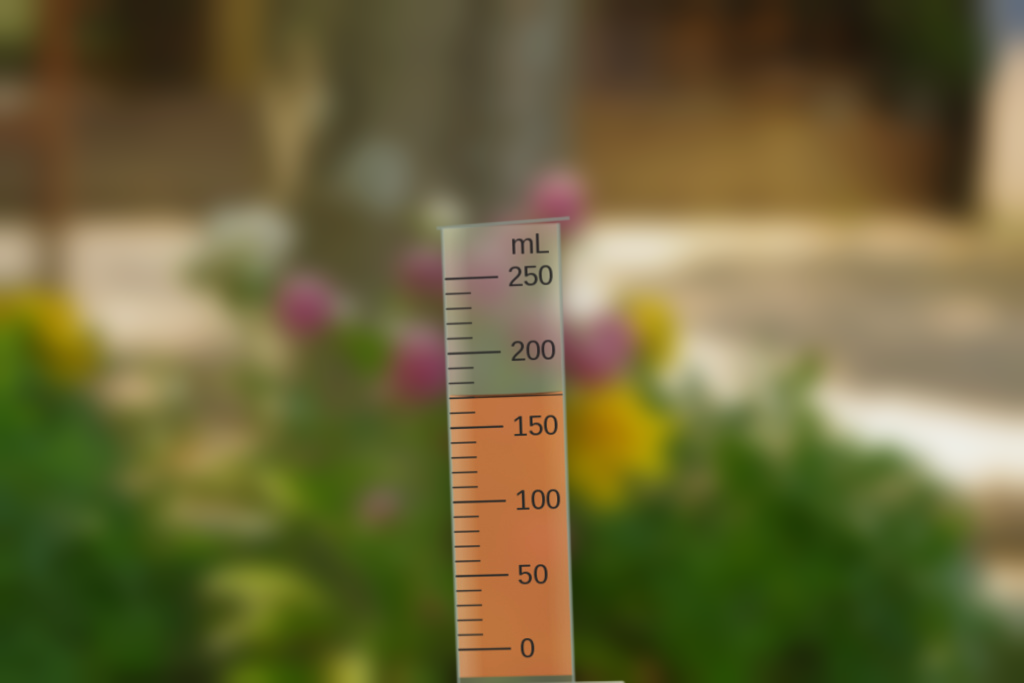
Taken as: 170 mL
